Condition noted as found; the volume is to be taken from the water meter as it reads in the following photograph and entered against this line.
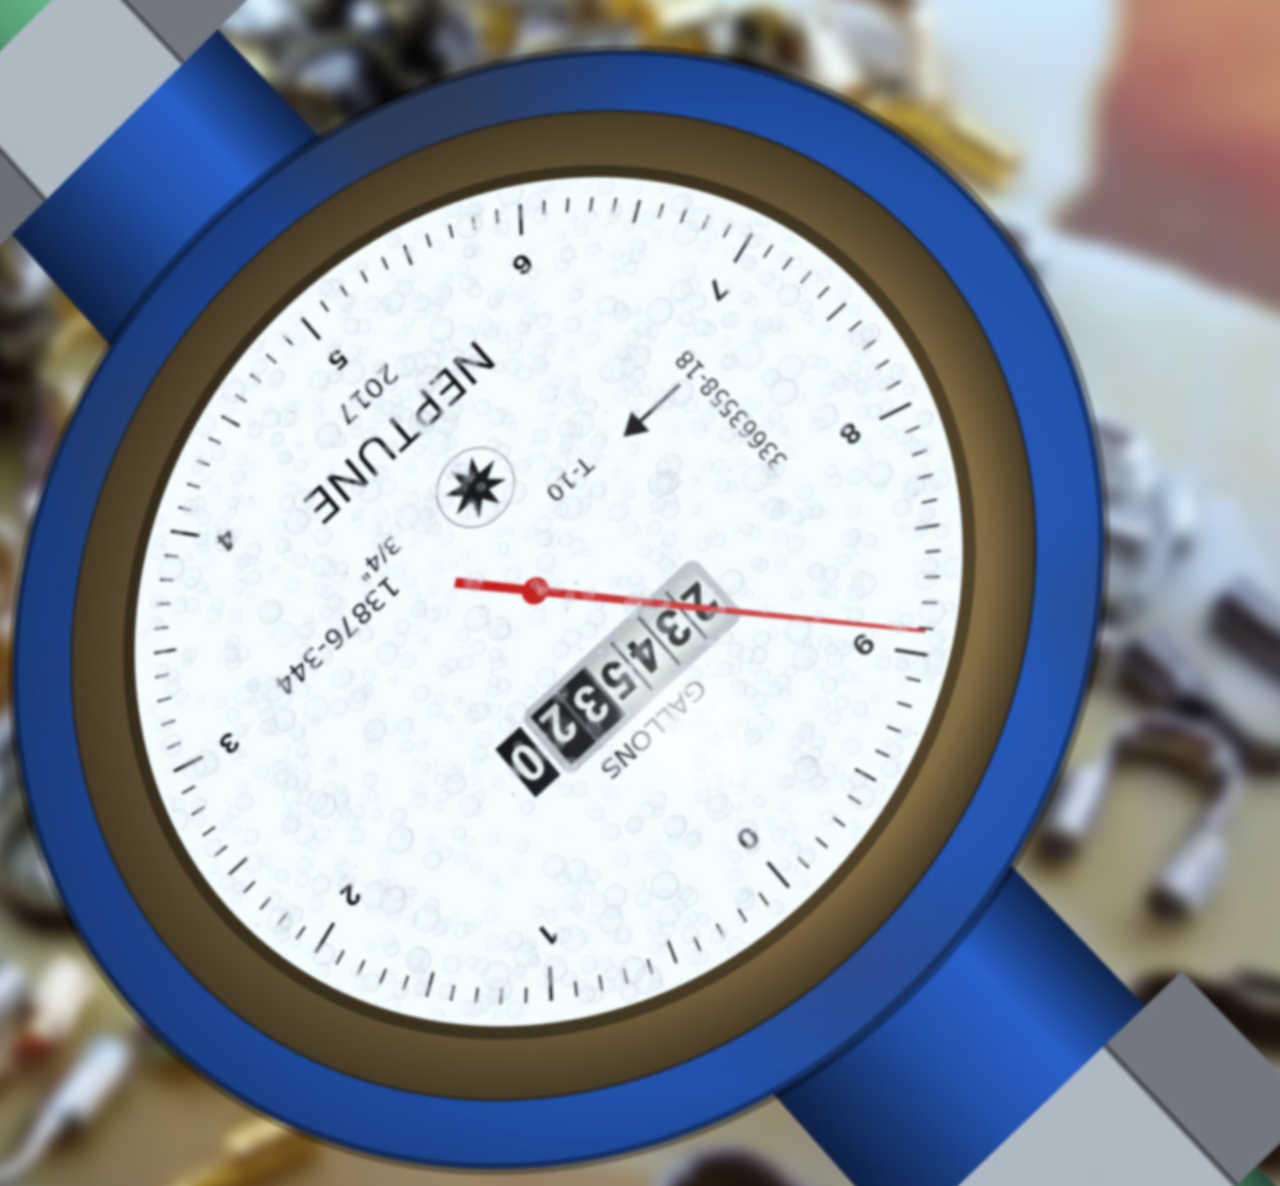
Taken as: 2345318.9 gal
